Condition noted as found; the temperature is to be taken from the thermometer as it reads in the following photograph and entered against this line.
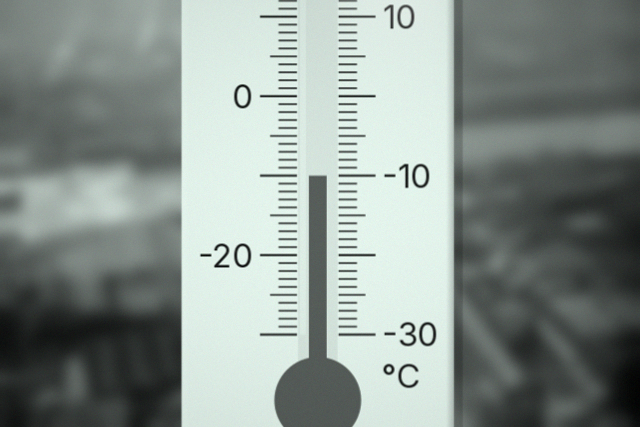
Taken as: -10 °C
